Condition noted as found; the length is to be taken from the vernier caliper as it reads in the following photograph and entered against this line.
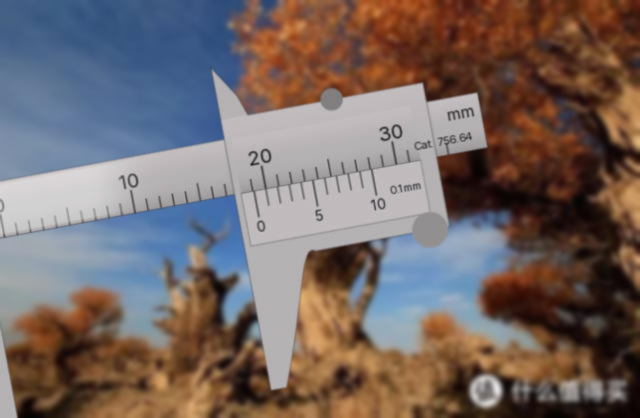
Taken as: 19.1 mm
